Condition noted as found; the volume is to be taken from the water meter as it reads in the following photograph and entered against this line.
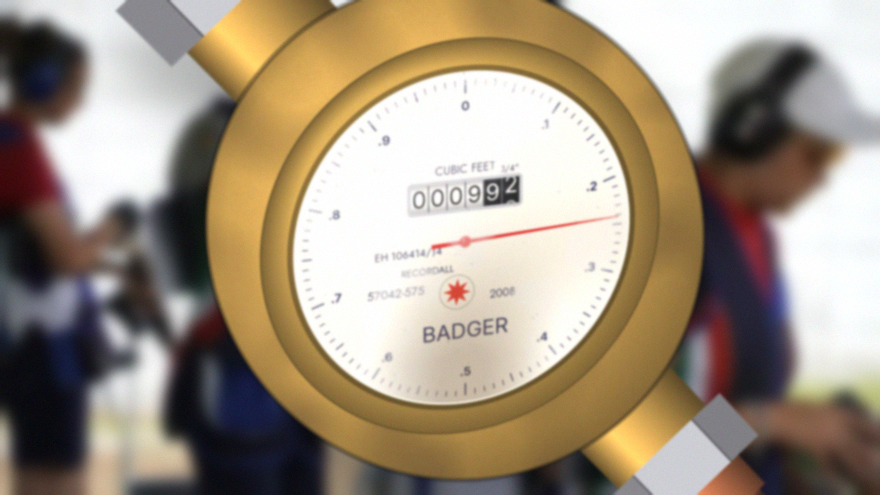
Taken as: 992.24 ft³
